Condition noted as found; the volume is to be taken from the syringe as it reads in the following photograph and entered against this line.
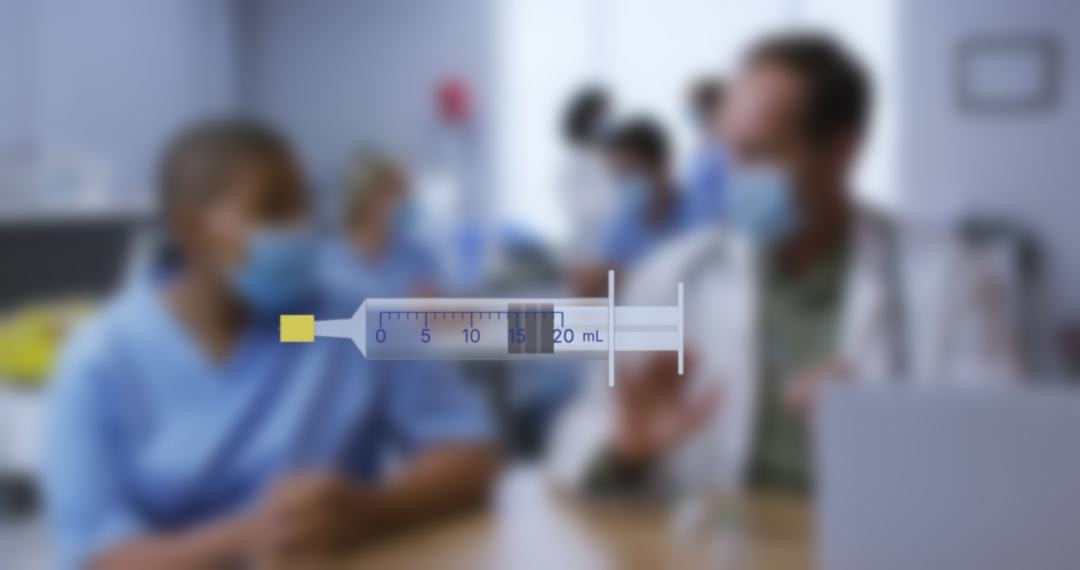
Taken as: 14 mL
